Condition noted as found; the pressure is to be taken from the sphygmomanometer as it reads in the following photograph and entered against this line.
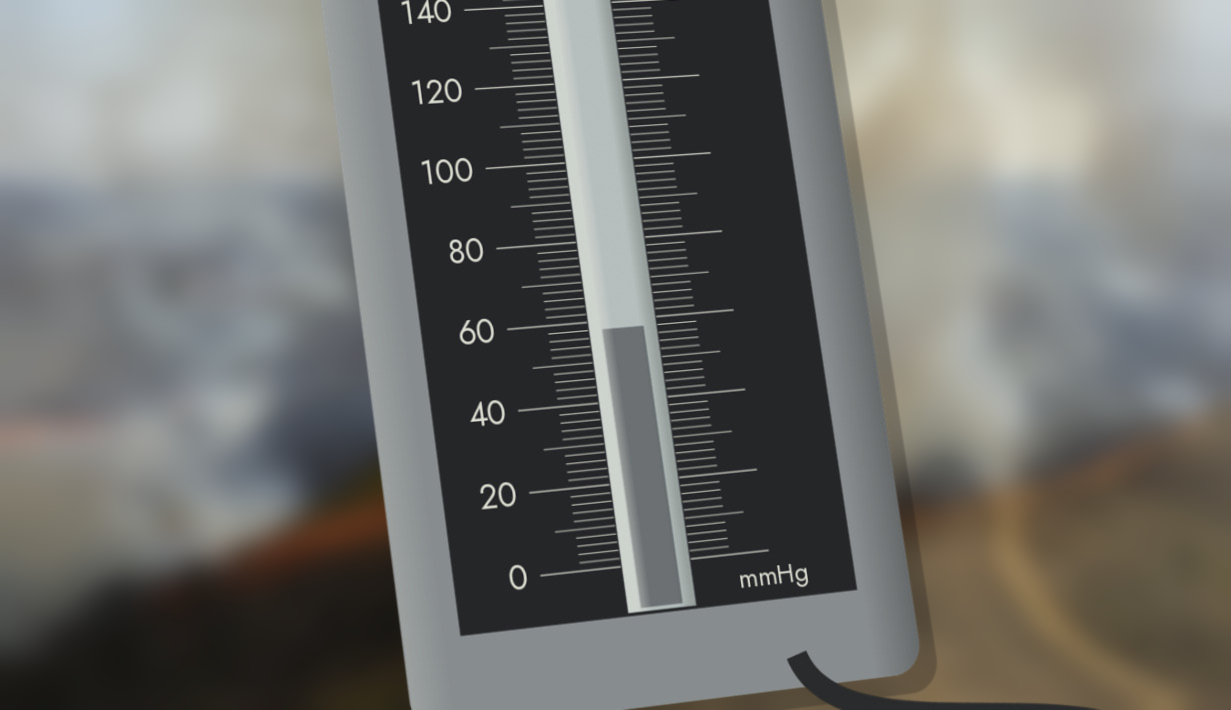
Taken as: 58 mmHg
